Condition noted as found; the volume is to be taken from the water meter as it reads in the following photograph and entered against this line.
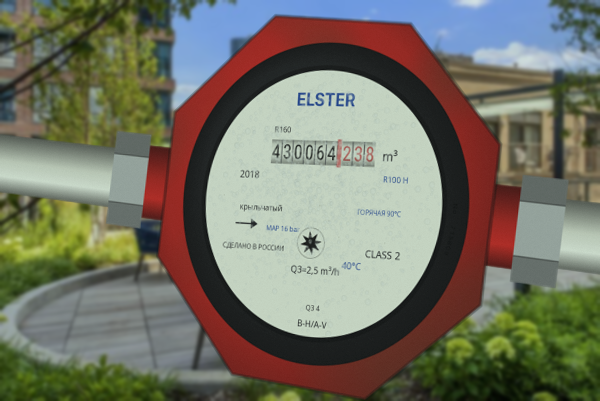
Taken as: 430064.238 m³
